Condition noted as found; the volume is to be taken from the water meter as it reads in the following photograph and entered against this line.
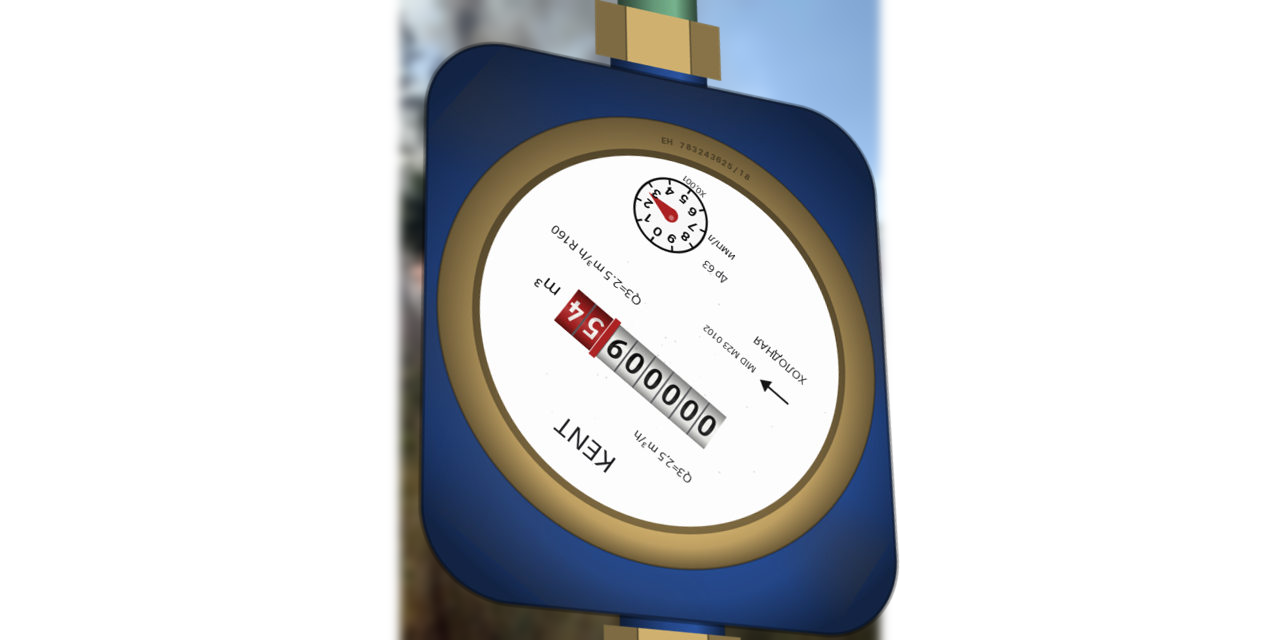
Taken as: 9.542 m³
